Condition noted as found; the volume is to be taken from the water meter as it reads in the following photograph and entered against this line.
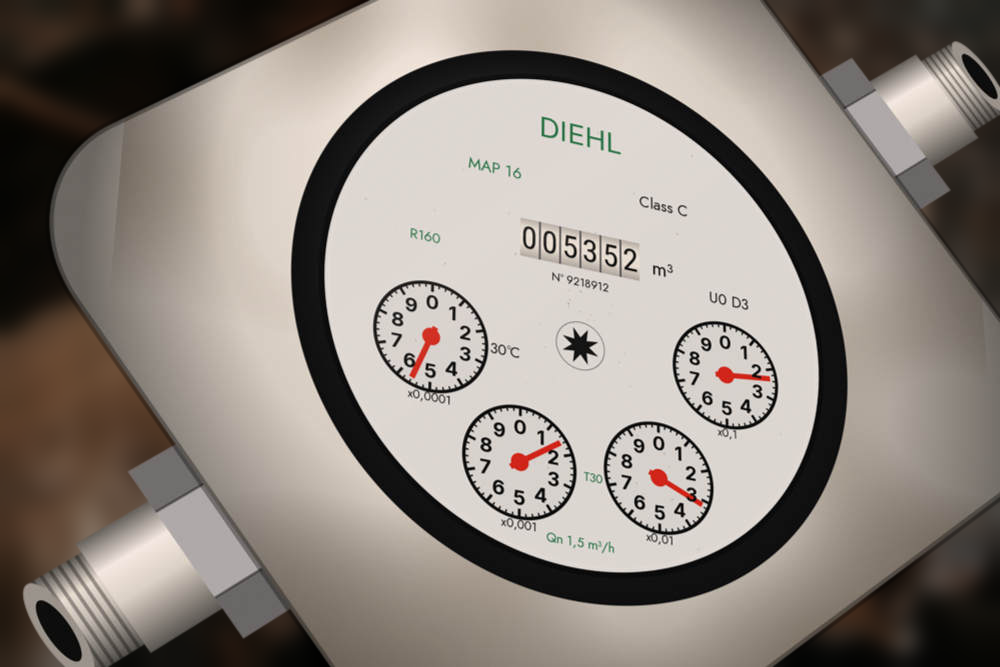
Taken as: 5352.2315 m³
